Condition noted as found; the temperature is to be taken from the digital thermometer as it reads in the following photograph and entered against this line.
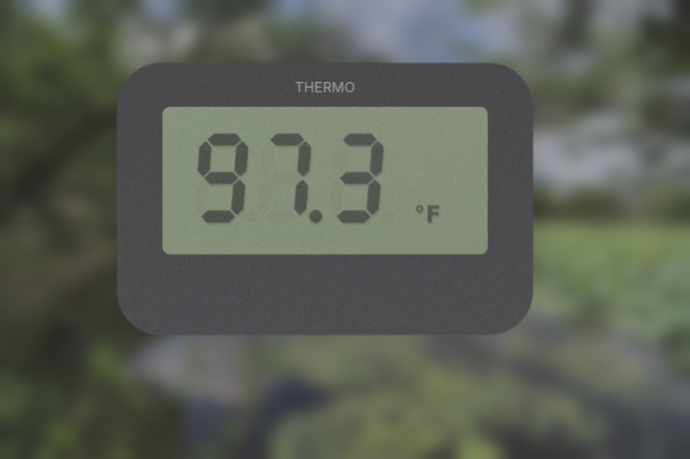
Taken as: 97.3 °F
